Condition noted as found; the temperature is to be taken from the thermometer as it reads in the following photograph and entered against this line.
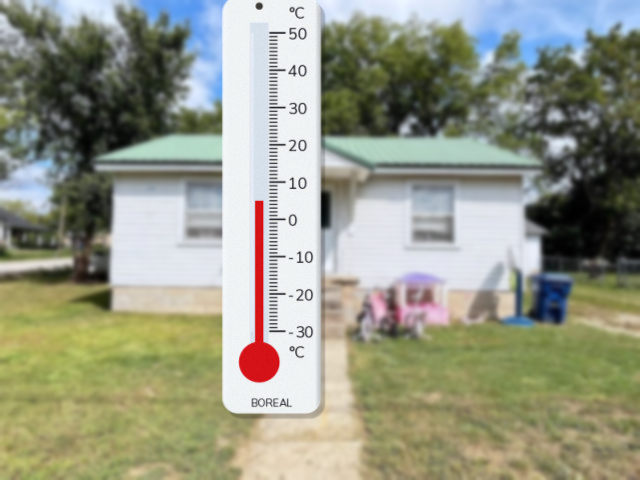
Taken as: 5 °C
